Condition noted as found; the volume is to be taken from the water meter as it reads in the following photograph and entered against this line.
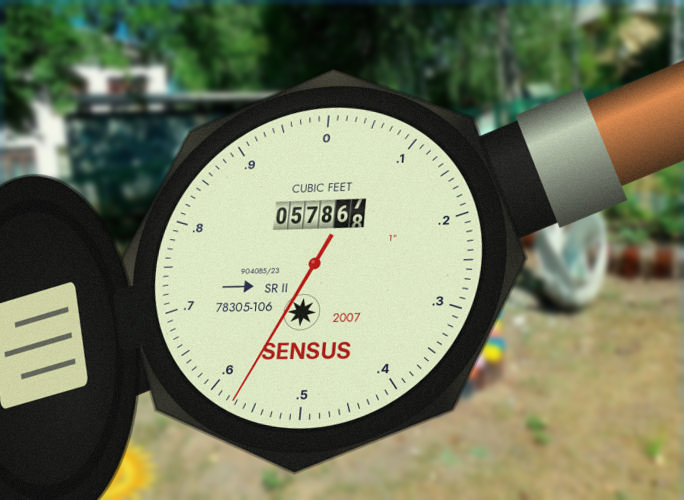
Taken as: 57867.57 ft³
